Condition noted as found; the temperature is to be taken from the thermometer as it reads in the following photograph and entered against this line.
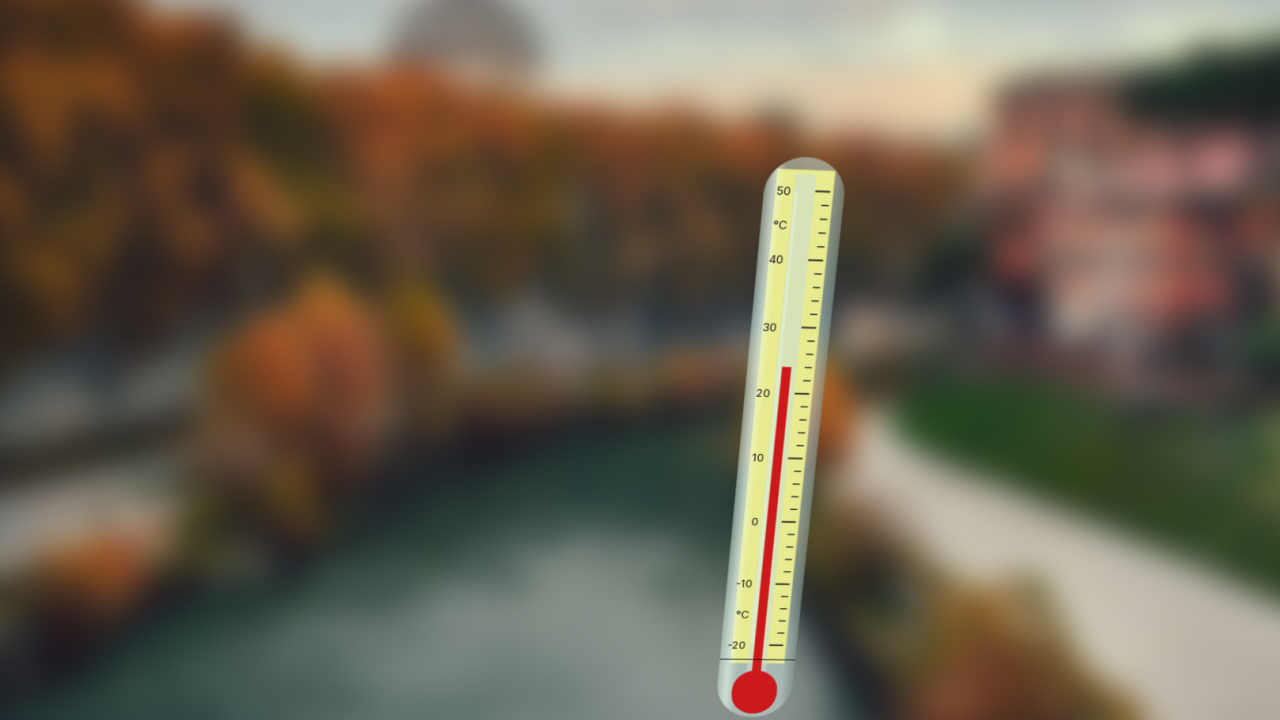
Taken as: 24 °C
